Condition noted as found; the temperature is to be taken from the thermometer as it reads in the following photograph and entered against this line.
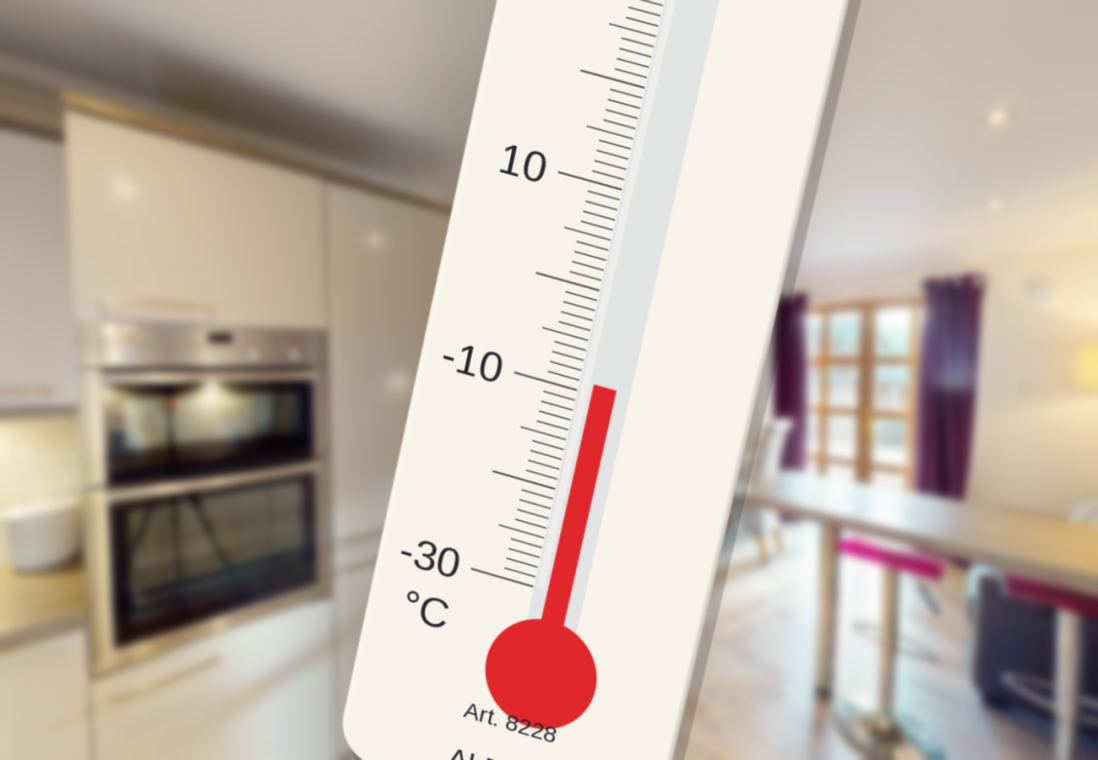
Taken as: -9 °C
